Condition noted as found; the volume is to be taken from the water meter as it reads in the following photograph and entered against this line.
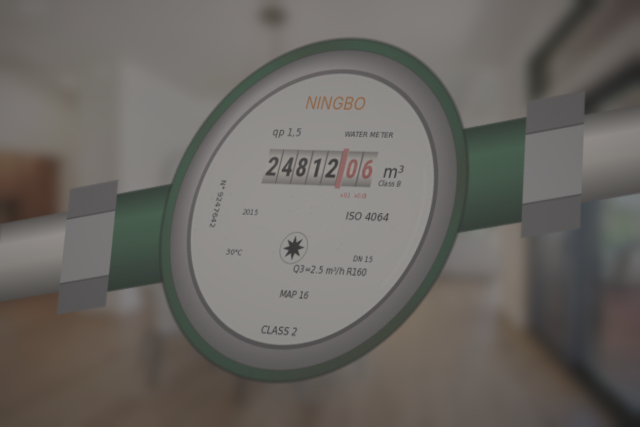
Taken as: 24812.06 m³
